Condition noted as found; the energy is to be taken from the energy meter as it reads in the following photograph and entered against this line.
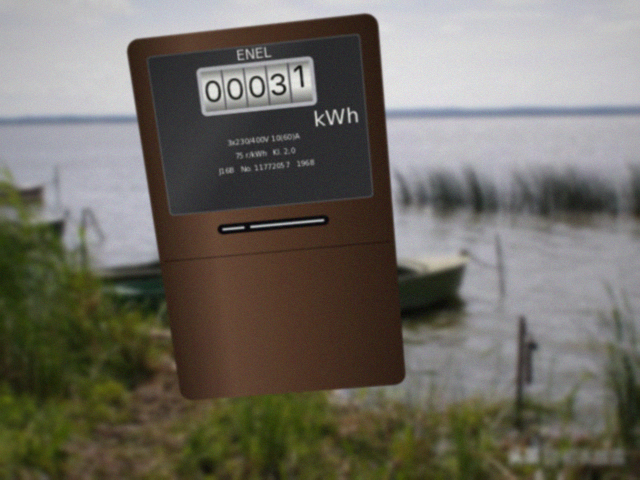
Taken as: 31 kWh
